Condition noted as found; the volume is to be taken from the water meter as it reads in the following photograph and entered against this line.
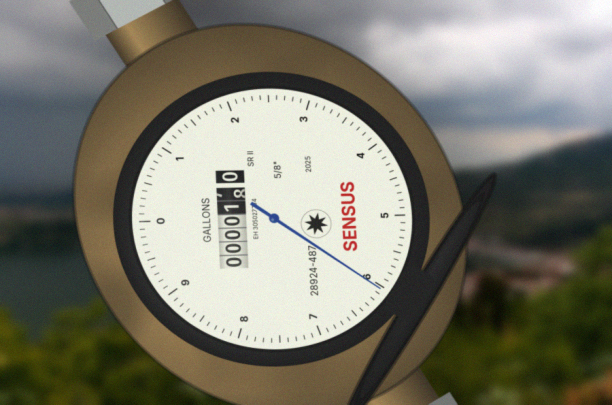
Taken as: 176.0 gal
